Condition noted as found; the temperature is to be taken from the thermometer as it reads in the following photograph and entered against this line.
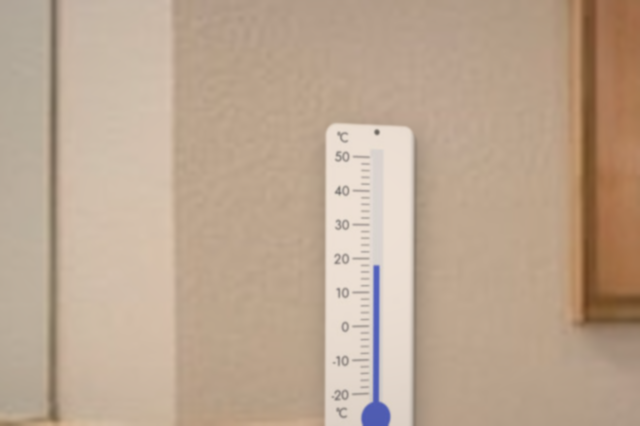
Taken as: 18 °C
